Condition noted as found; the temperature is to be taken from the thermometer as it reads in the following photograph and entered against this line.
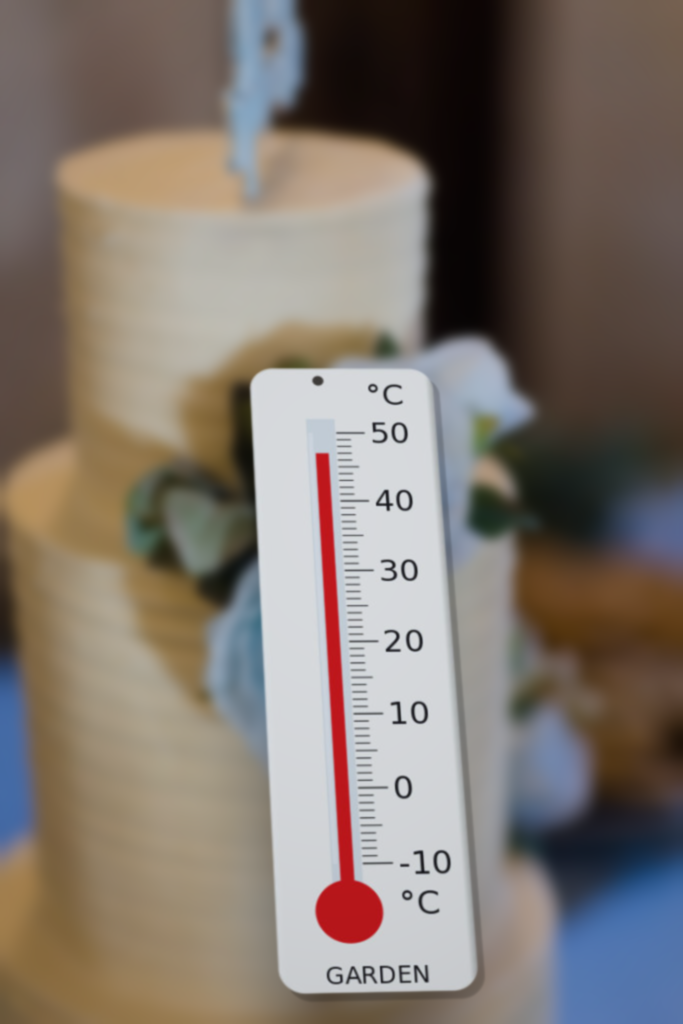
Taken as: 47 °C
